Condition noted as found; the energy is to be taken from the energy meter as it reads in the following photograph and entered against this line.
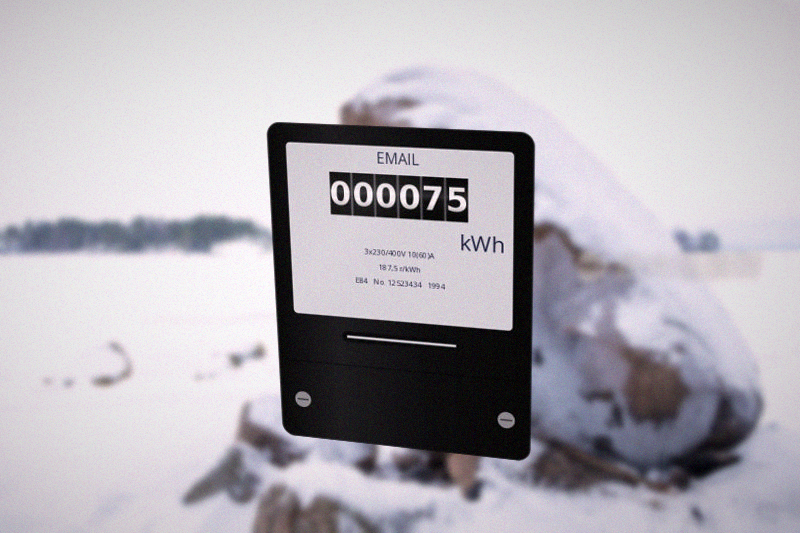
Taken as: 75 kWh
